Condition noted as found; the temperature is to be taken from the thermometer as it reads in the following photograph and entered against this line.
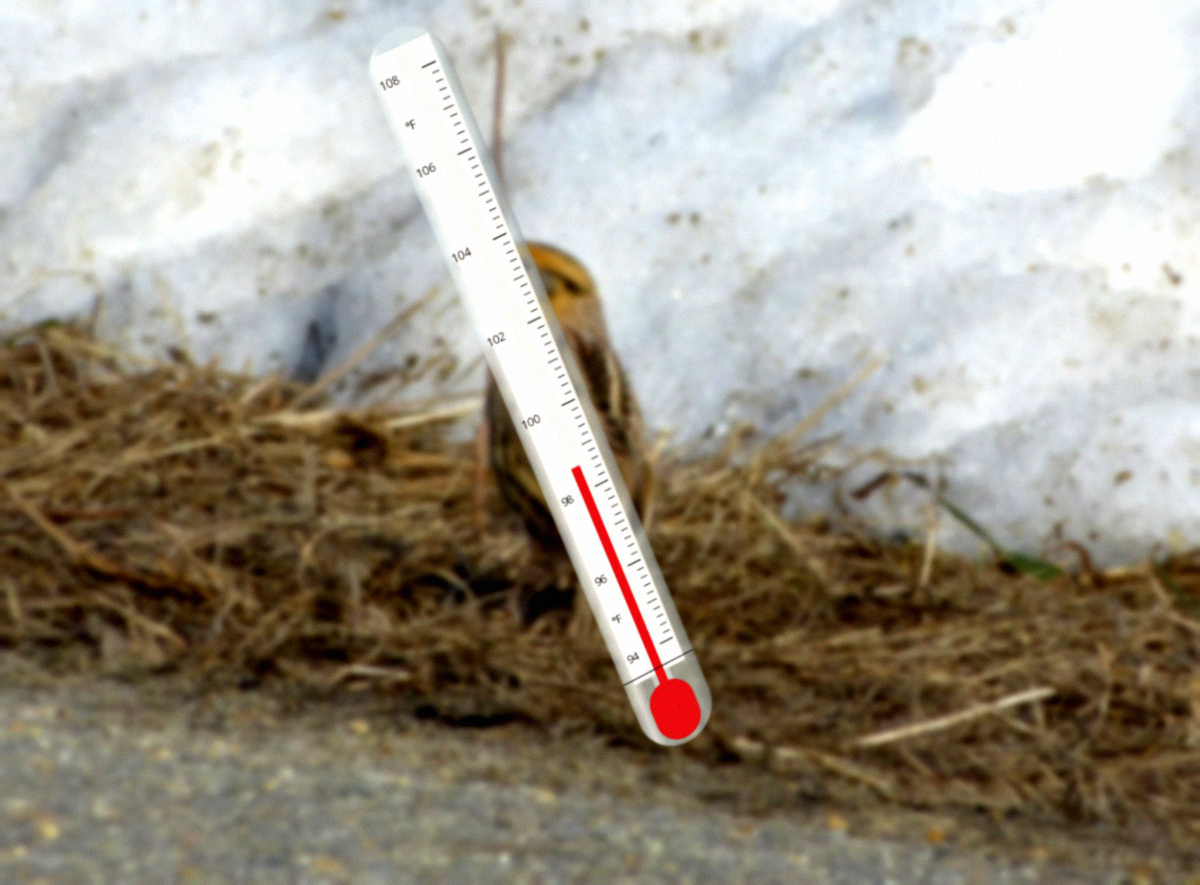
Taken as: 98.6 °F
